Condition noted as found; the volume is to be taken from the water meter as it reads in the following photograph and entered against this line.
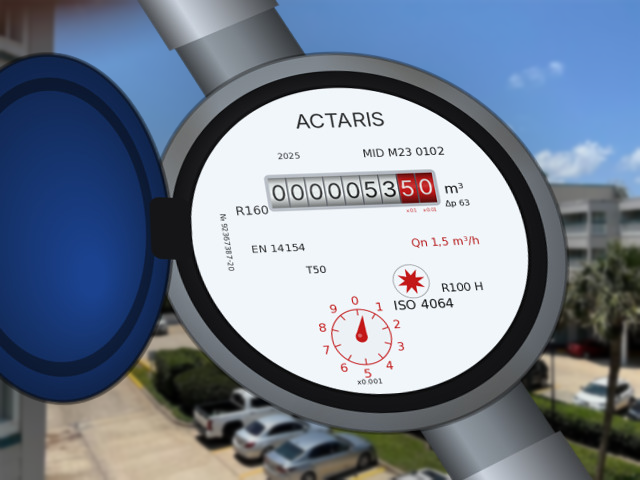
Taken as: 53.500 m³
